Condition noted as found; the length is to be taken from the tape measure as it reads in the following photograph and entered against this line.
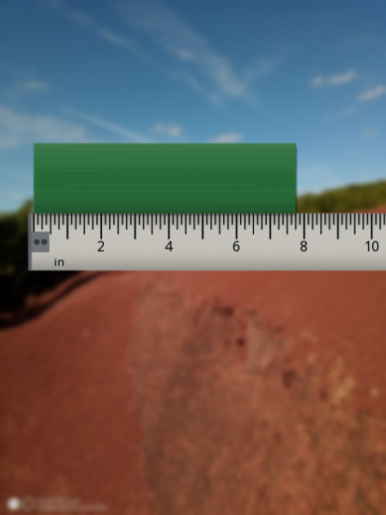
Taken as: 7.75 in
